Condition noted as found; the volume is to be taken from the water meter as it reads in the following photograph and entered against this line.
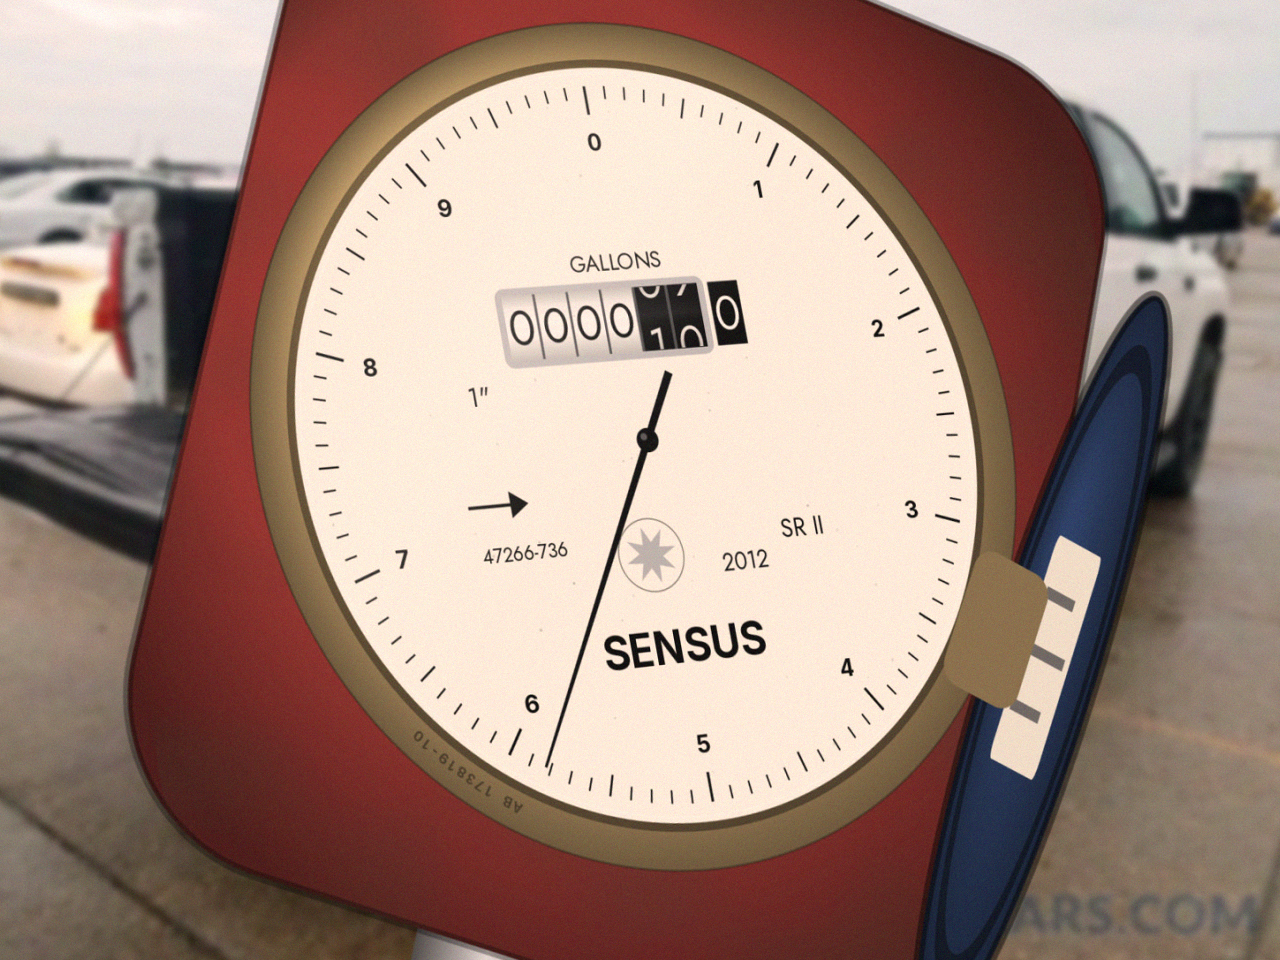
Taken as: 95.8 gal
